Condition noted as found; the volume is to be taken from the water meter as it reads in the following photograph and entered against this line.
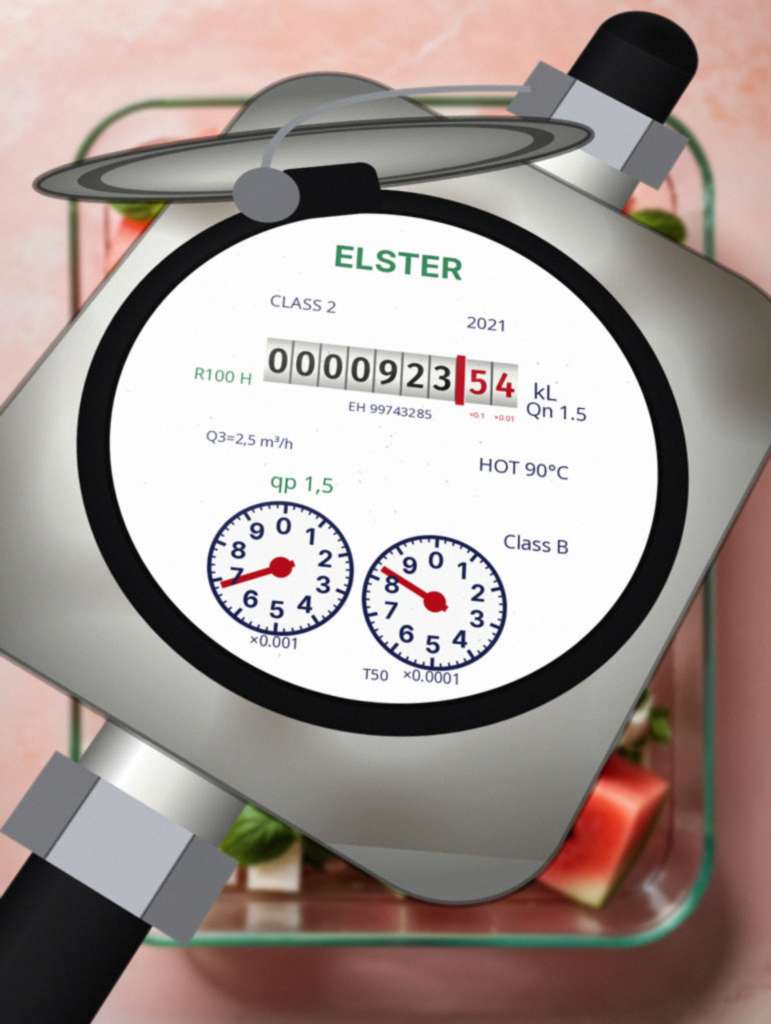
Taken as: 923.5468 kL
